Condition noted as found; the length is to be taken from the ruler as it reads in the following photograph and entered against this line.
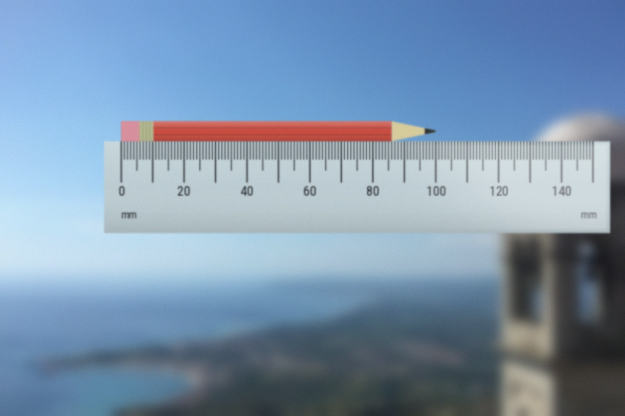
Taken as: 100 mm
